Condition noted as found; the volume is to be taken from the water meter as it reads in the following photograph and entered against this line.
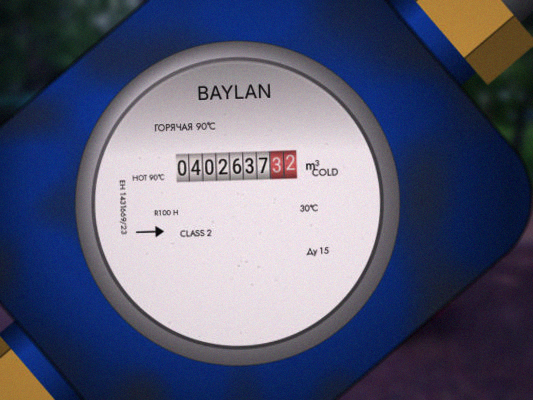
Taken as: 402637.32 m³
